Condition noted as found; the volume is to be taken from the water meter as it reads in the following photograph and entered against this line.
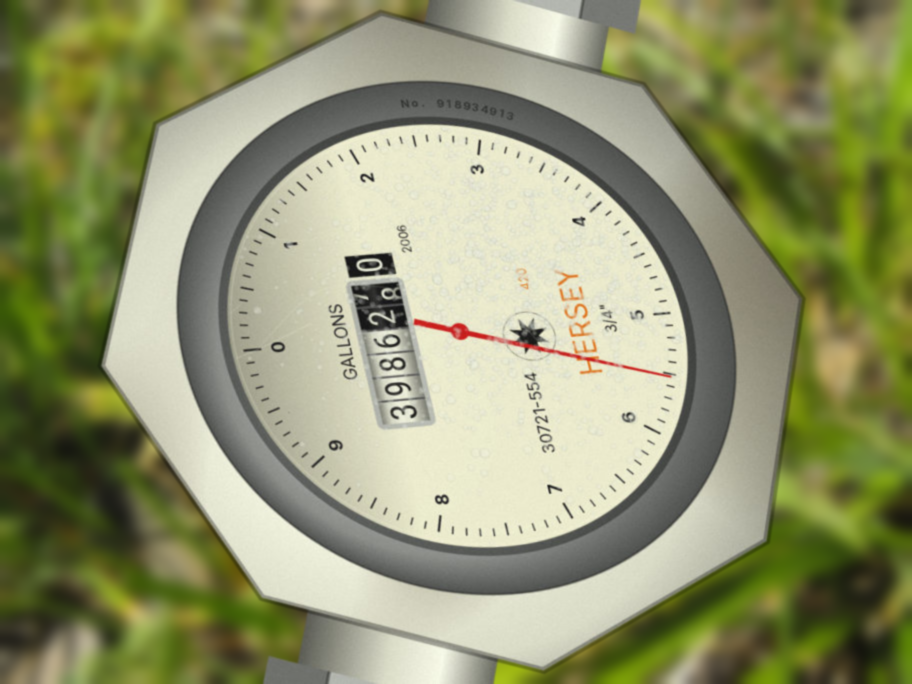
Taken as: 3986275.5 gal
